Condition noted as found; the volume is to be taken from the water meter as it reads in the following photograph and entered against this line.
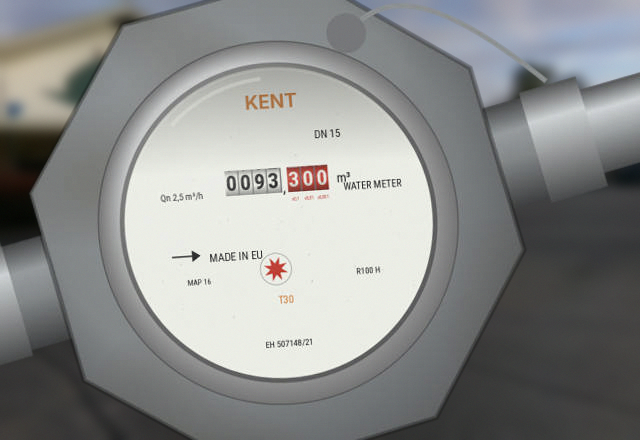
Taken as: 93.300 m³
